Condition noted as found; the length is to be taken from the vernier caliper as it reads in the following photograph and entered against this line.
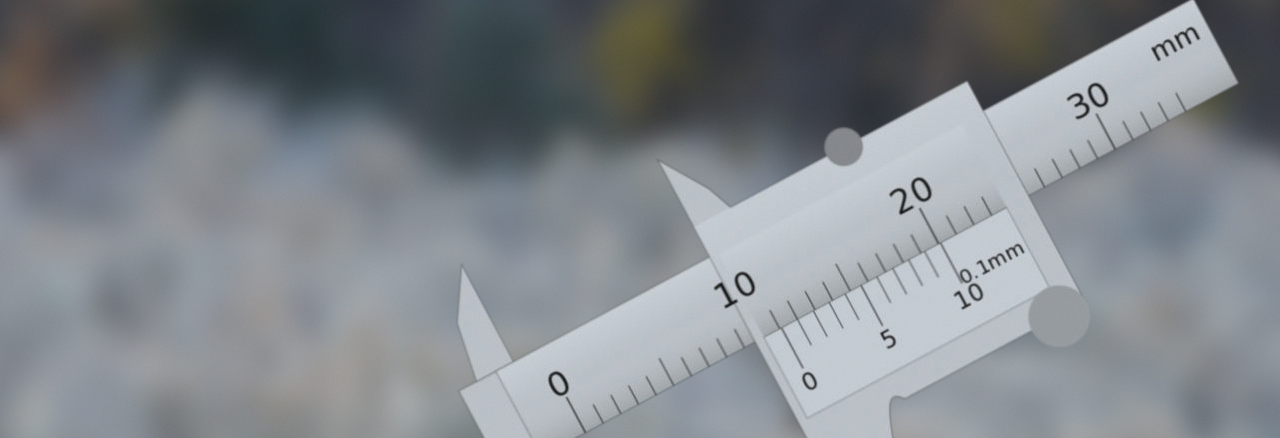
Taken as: 11.1 mm
